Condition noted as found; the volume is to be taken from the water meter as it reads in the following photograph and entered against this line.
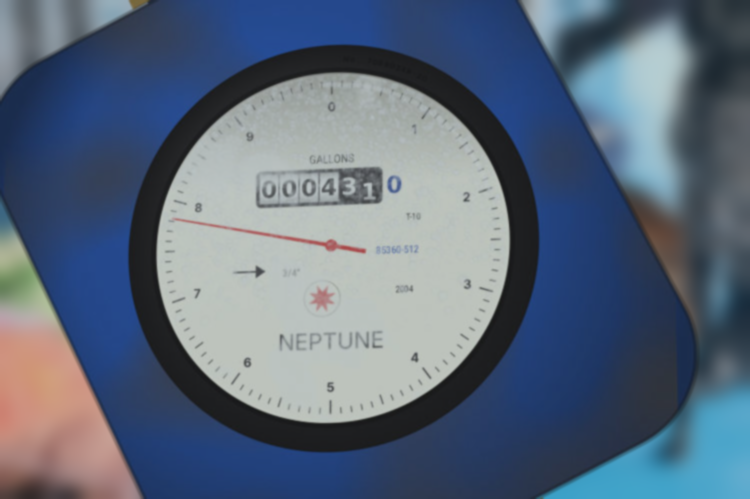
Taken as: 4307.8 gal
